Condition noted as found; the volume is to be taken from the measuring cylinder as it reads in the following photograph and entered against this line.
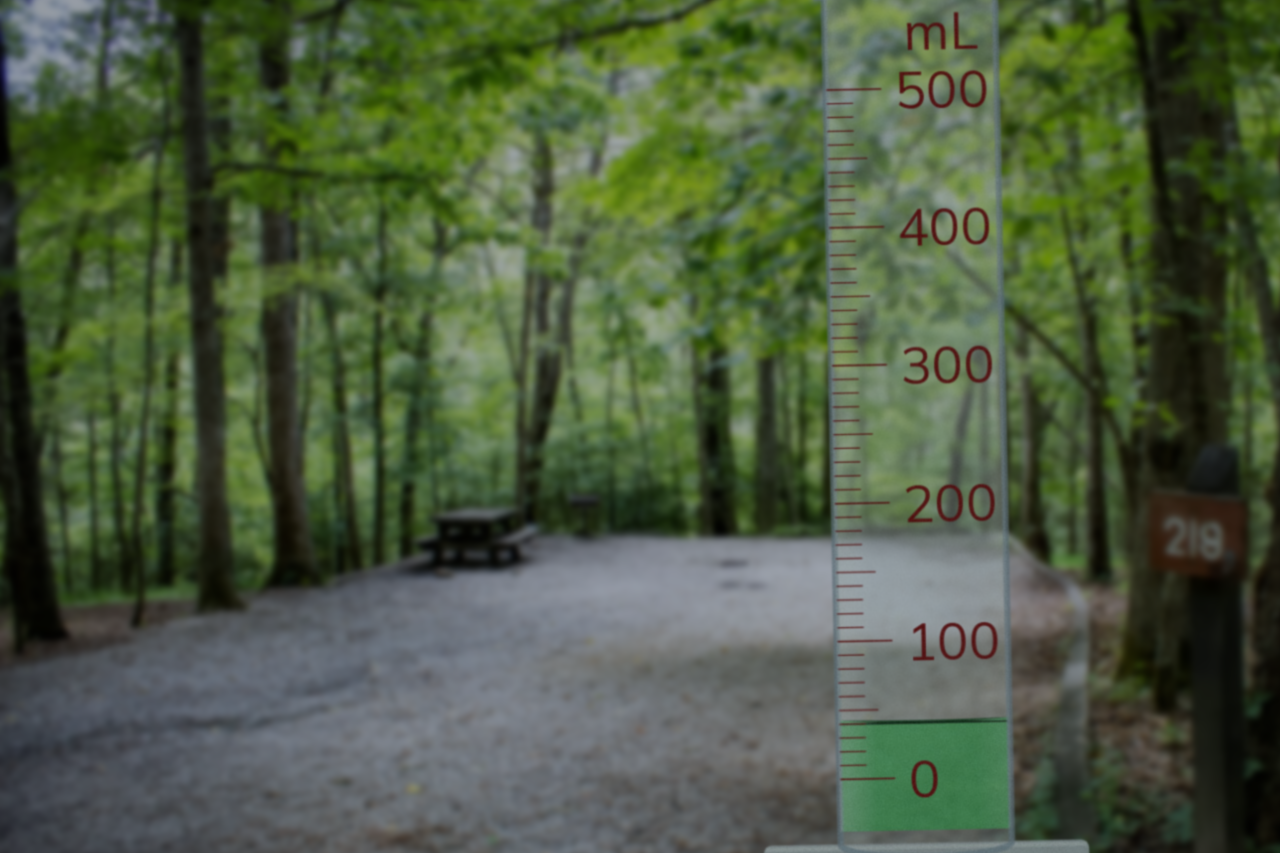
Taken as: 40 mL
